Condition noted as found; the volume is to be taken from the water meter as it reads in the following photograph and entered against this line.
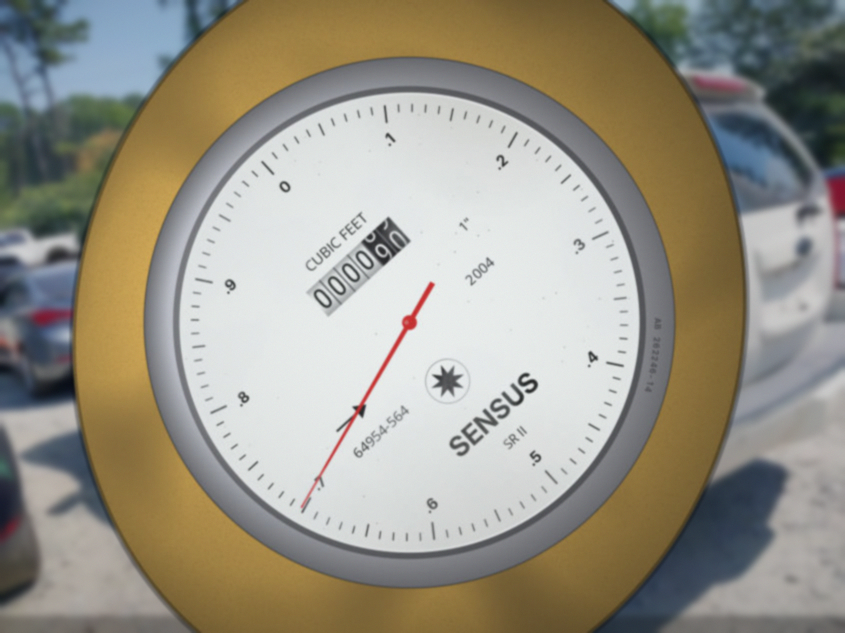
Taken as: 89.70 ft³
